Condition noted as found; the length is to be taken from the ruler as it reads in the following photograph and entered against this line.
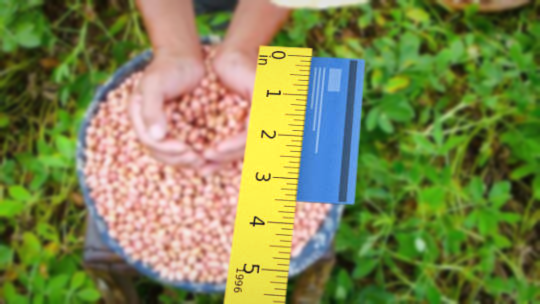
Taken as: 3.5 in
